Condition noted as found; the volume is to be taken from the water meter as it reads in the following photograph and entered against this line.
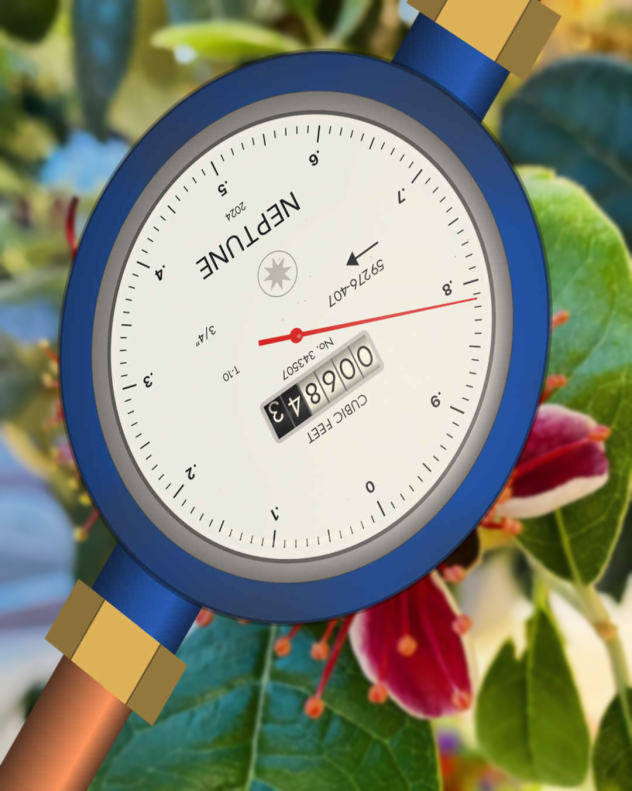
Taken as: 6842.81 ft³
